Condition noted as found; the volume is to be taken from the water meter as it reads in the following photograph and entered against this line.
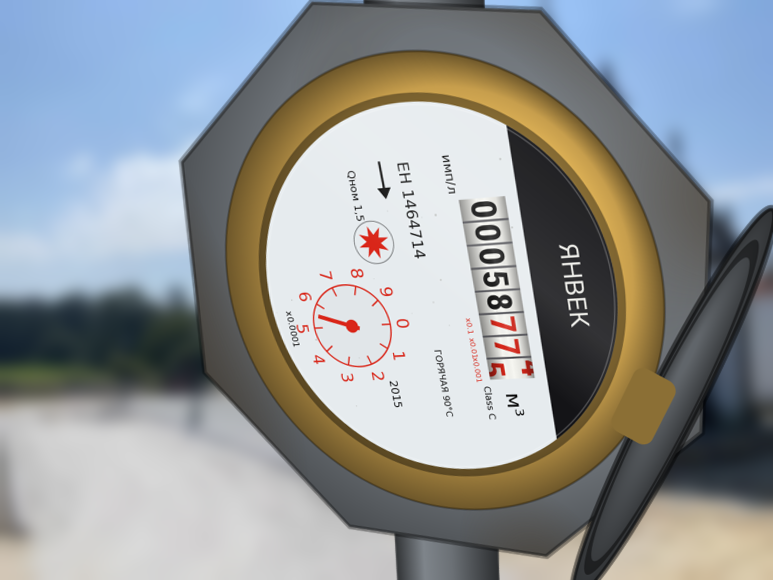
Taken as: 58.7745 m³
